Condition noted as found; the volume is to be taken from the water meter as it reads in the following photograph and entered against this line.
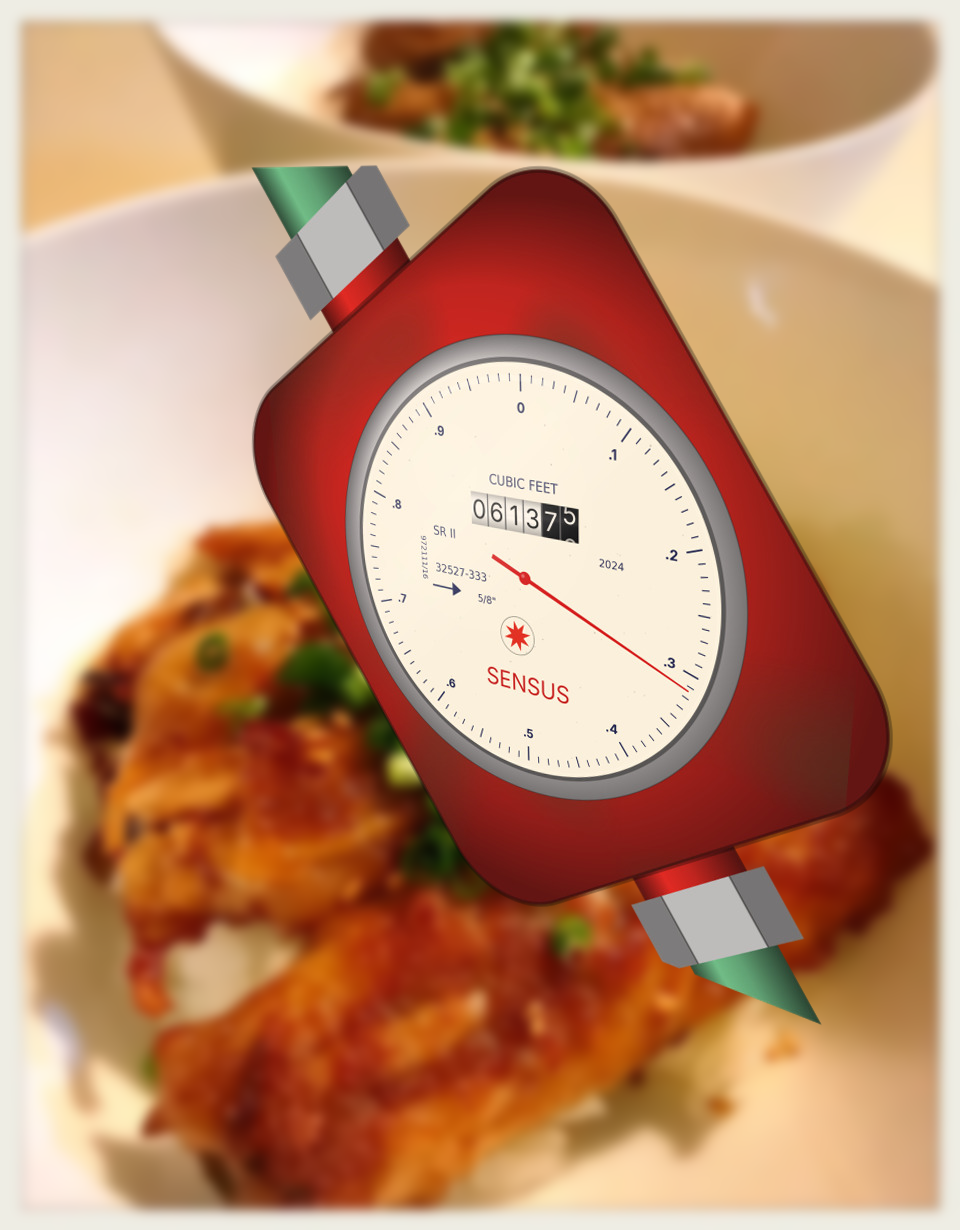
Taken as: 61375.31 ft³
